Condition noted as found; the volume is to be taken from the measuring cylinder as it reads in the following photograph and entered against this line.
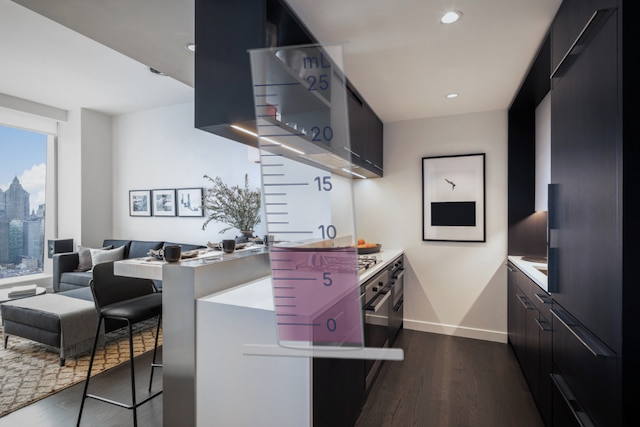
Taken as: 8 mL
